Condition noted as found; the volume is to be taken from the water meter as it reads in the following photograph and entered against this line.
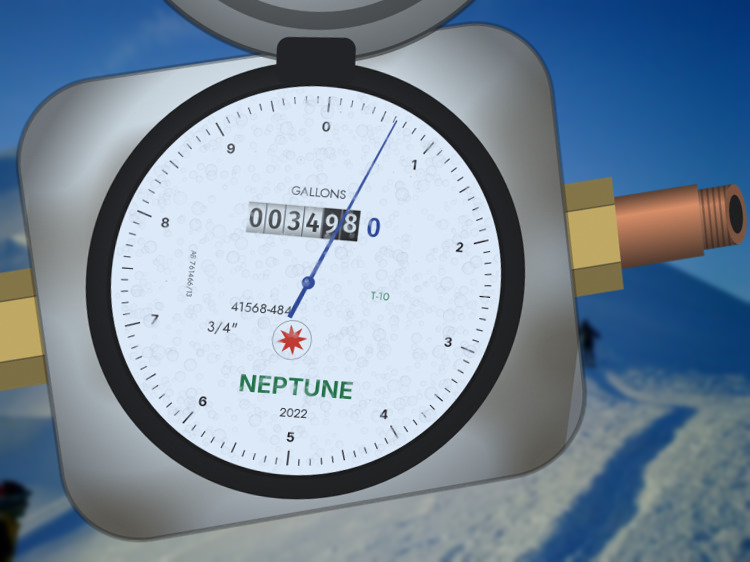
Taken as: 34980.6 gal
